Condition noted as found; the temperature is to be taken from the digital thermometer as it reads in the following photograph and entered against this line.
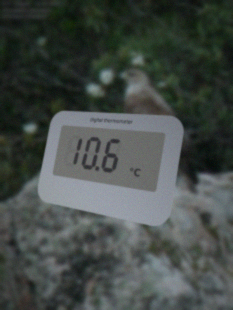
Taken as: 10.6 °C
